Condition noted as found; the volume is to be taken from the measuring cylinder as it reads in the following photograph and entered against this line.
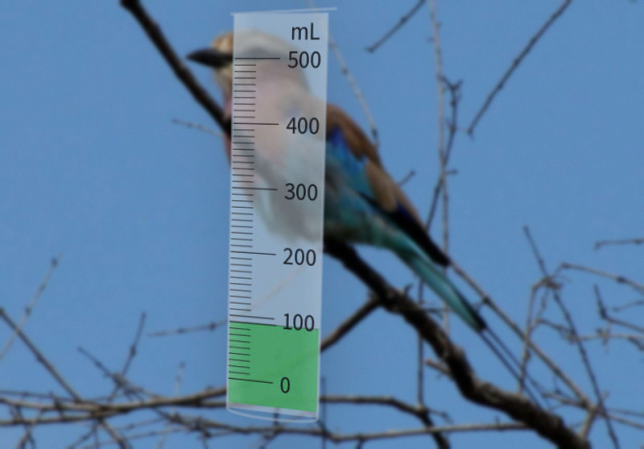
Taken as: 90 mL
